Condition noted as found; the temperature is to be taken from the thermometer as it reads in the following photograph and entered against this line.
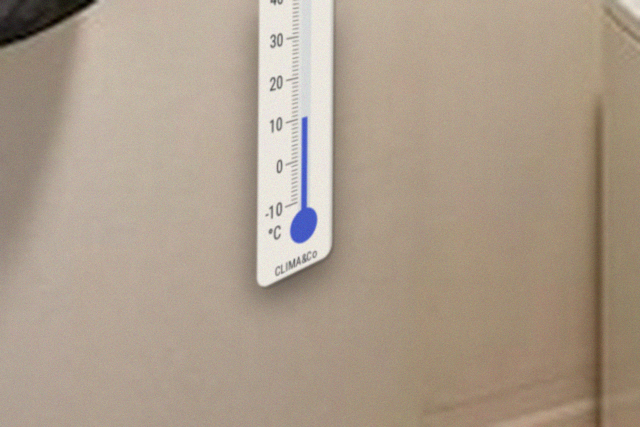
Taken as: 10 °C
